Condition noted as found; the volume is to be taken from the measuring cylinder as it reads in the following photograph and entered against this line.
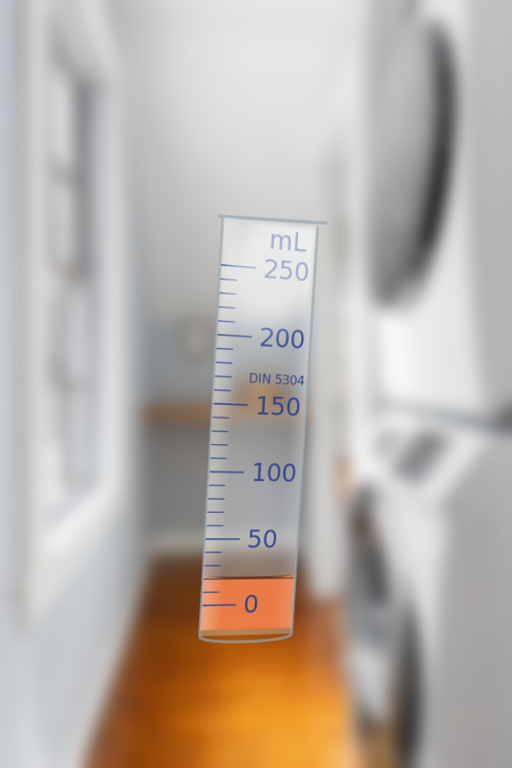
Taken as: 20 mL
